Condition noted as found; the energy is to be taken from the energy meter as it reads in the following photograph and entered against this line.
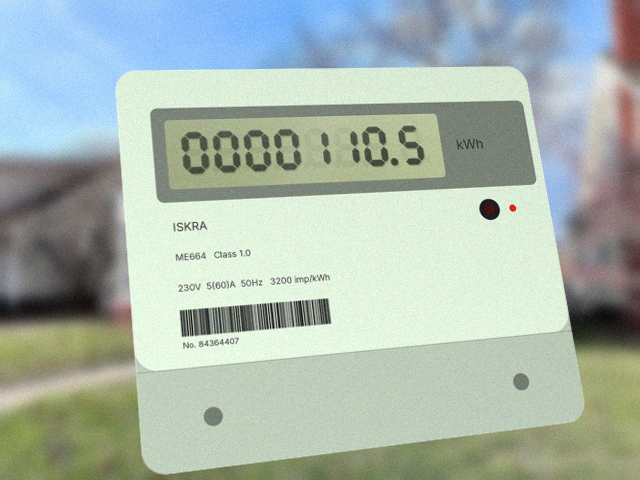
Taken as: 110.5 kWh
